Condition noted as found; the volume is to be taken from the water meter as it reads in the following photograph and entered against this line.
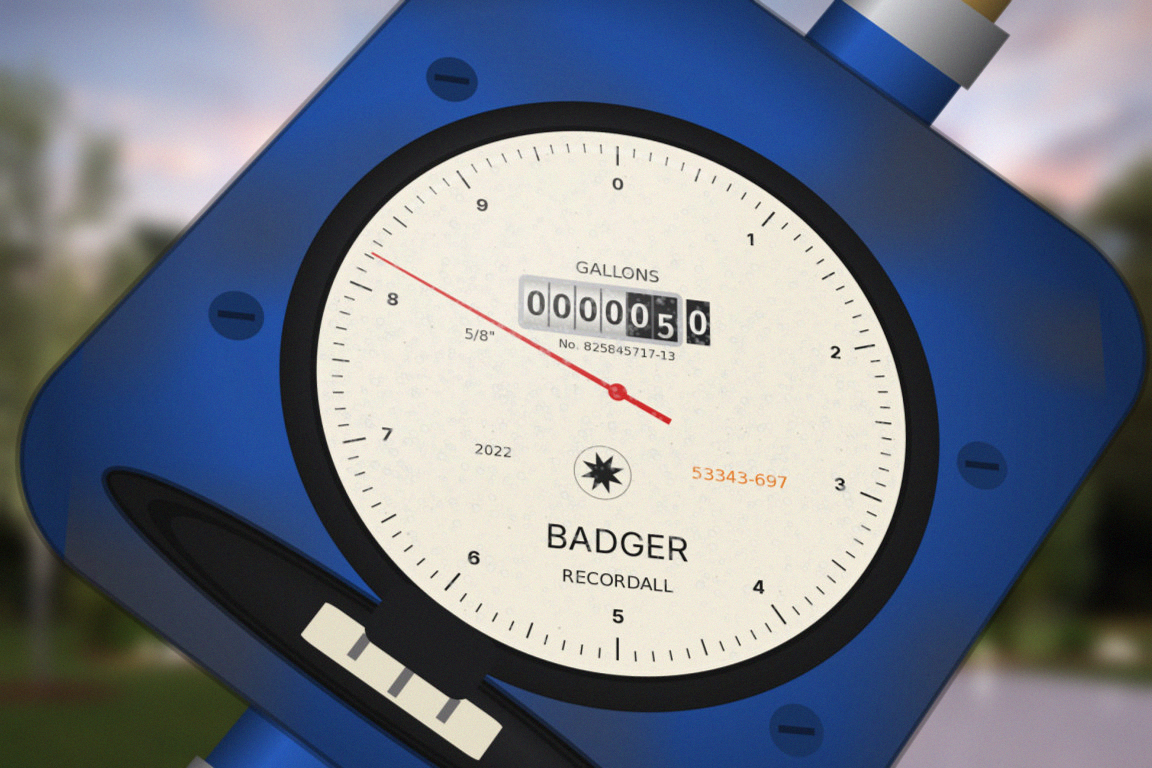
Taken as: 48.2 gal
